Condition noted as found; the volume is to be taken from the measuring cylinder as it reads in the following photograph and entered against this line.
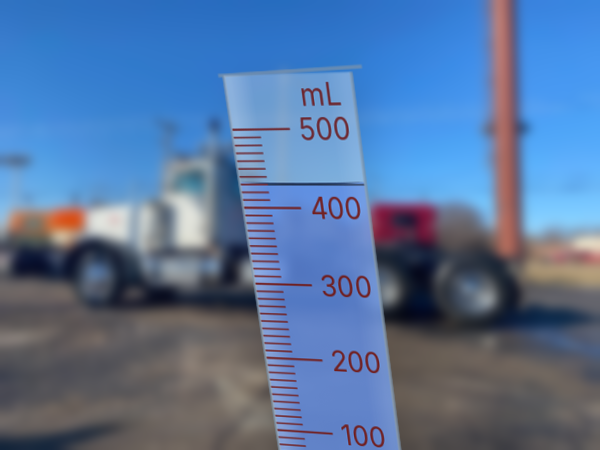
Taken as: 430 mL
